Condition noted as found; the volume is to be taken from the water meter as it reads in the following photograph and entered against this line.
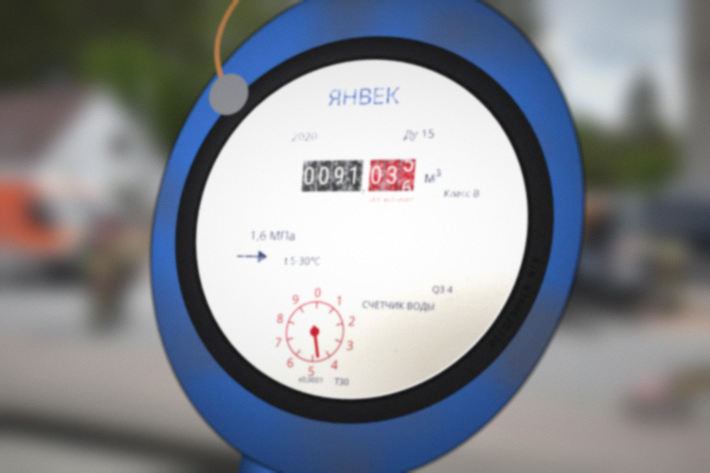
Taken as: 91.0354 m³
